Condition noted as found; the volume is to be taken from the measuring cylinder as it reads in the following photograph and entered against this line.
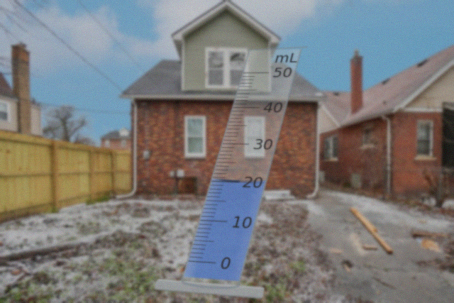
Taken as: 20 mL
